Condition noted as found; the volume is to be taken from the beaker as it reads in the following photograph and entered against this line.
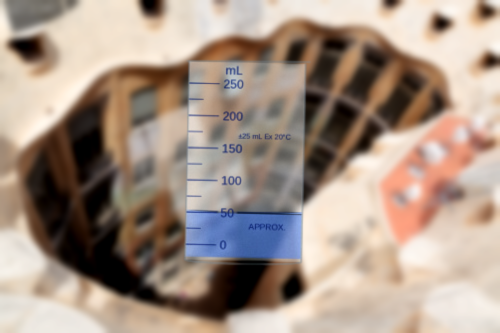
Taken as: 50 mL
